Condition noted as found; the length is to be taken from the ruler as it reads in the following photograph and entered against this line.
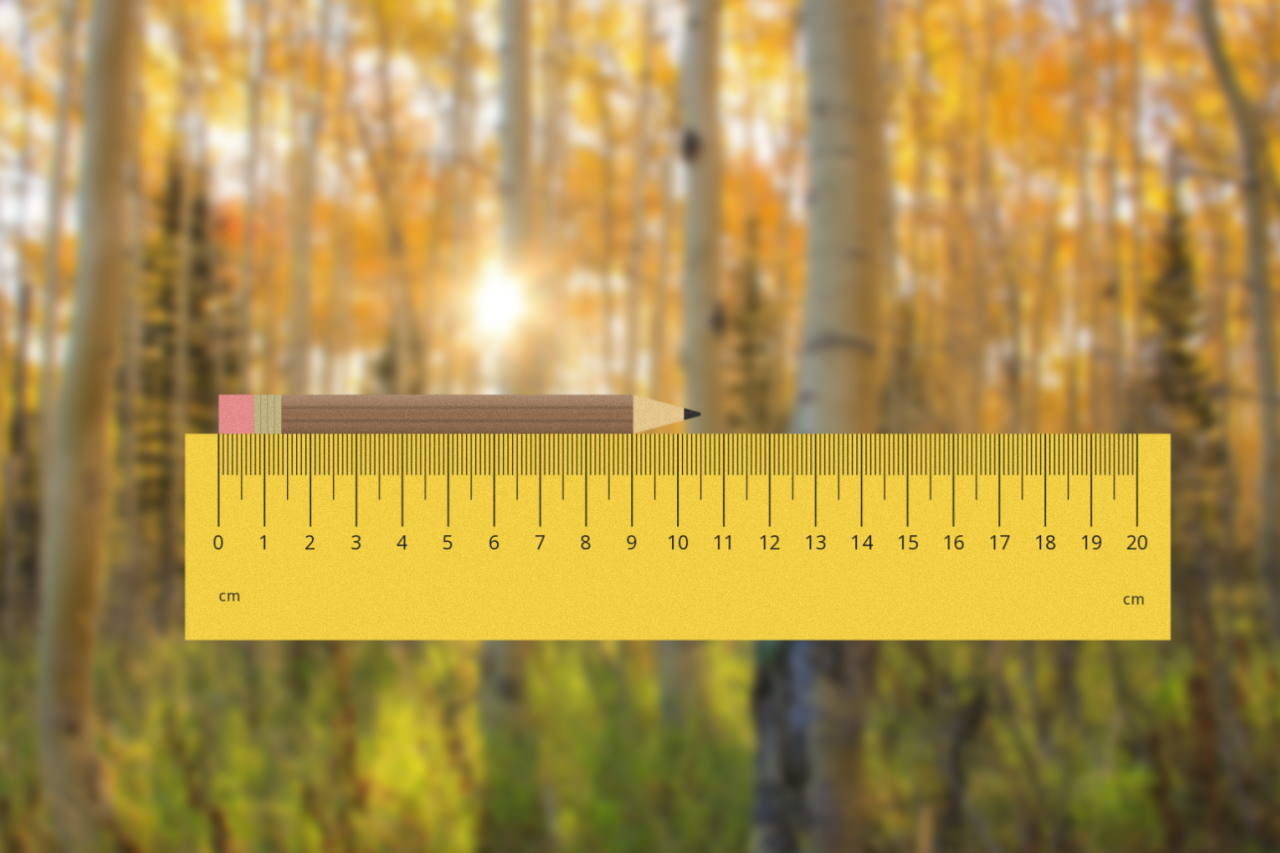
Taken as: 10.5 cm
